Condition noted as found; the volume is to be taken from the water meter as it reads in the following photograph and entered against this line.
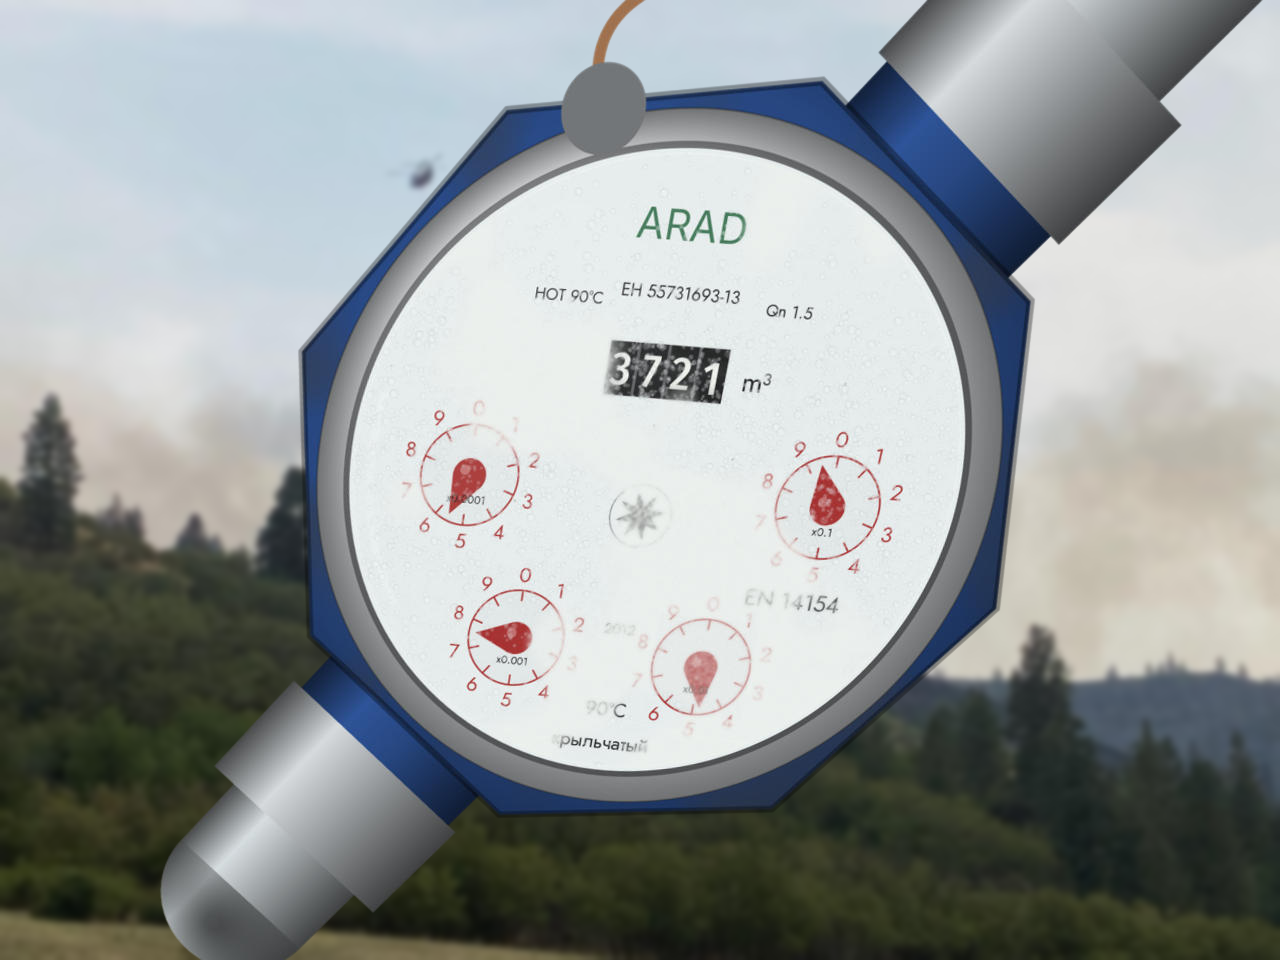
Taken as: 3720.9475 m³
